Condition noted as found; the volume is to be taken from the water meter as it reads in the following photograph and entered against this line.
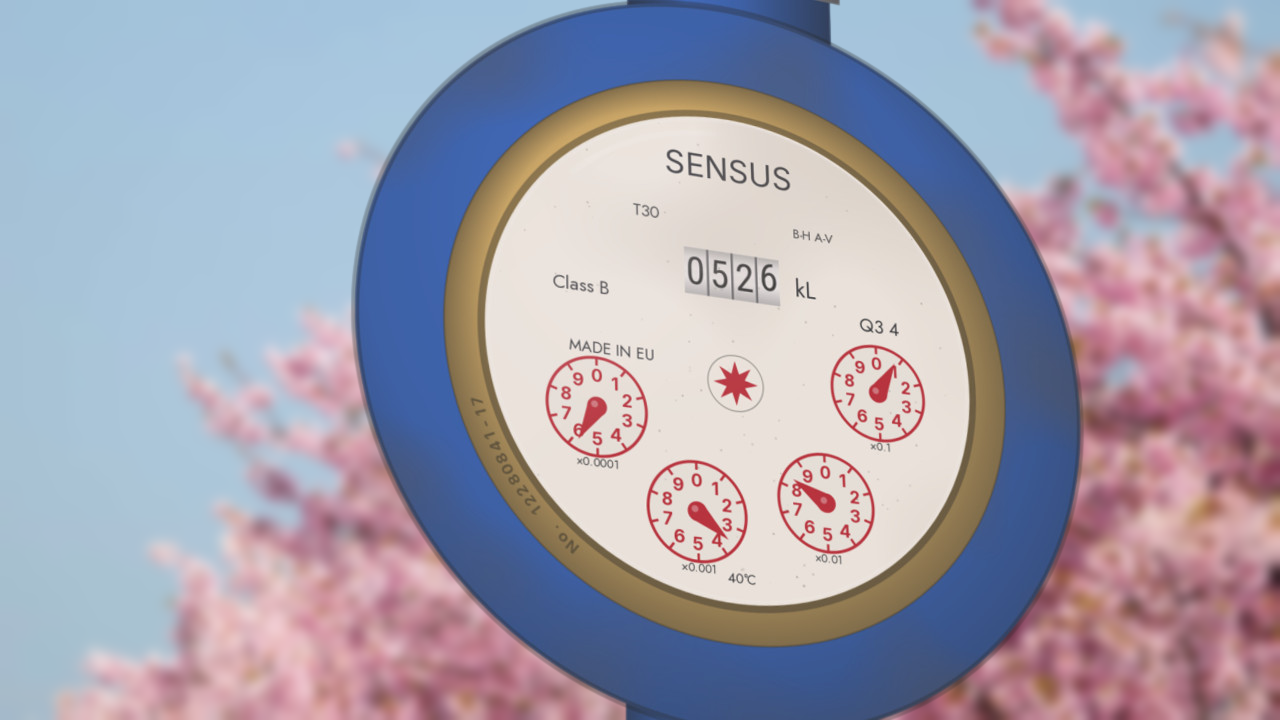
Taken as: 526.0835 kL
